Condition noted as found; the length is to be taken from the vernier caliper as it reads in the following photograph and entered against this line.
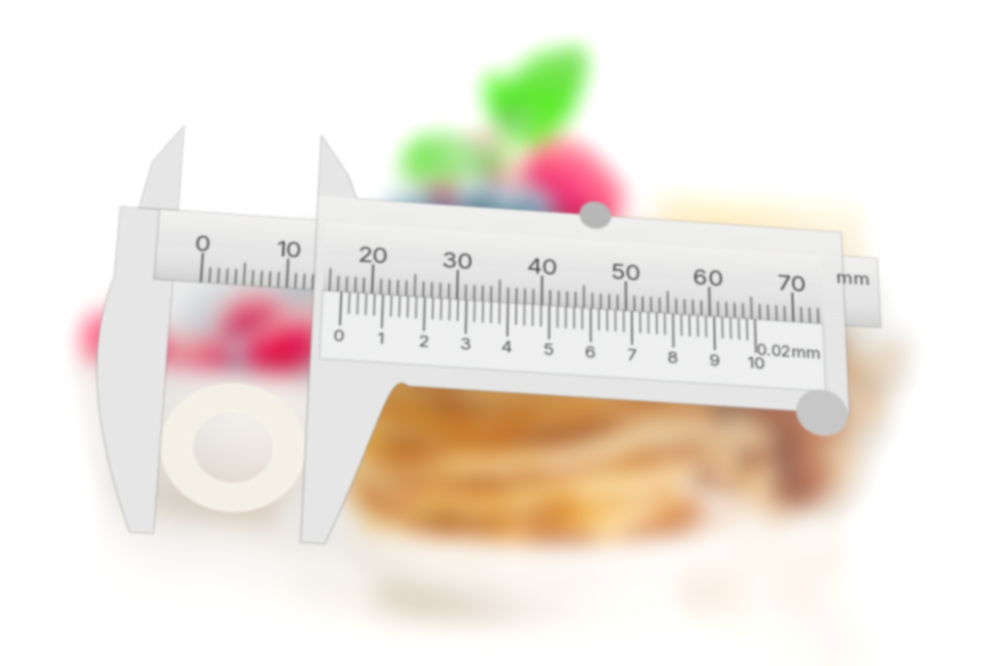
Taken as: 16.4 mm
